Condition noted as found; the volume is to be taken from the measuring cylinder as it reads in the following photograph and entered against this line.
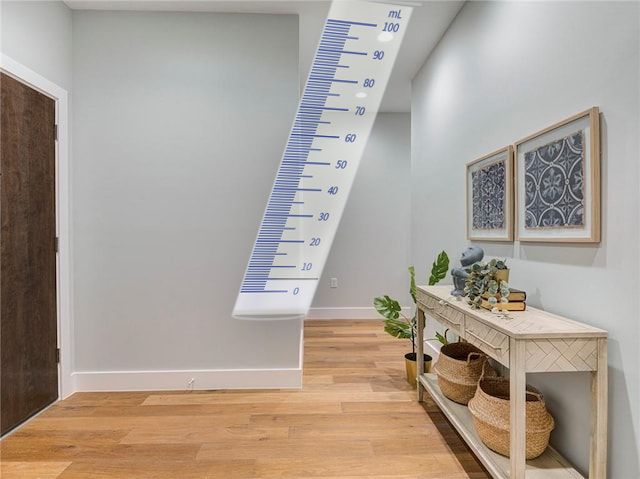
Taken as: 5 mL
